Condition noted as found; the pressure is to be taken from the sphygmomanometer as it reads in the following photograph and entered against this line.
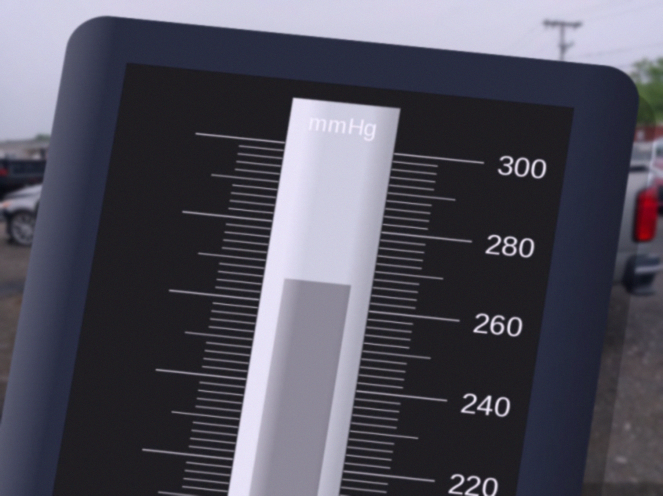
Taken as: 266 mmHg
